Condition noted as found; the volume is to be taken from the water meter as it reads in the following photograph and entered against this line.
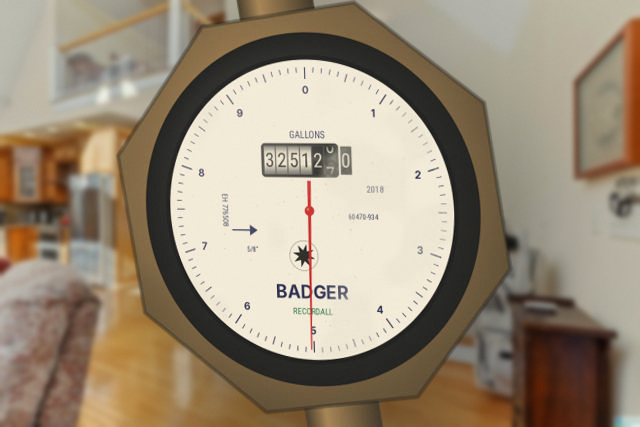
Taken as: 3251265.0 gal
